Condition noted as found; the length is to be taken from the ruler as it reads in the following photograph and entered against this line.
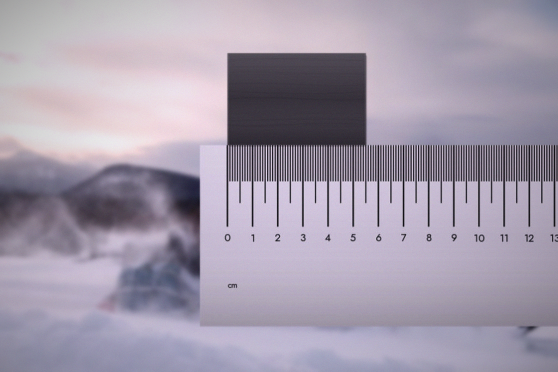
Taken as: 5.5 cm
